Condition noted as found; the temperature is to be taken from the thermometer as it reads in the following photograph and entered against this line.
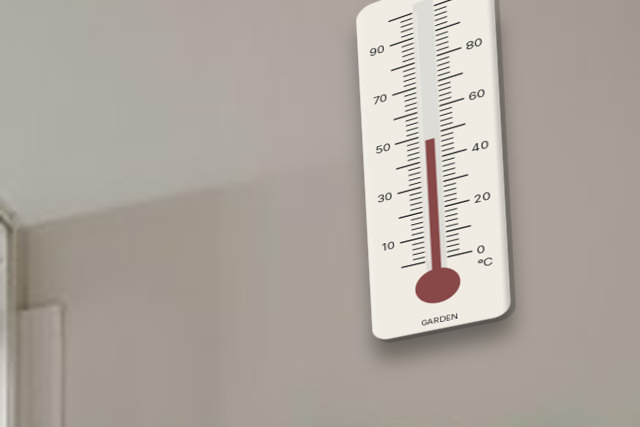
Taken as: 48 °C
